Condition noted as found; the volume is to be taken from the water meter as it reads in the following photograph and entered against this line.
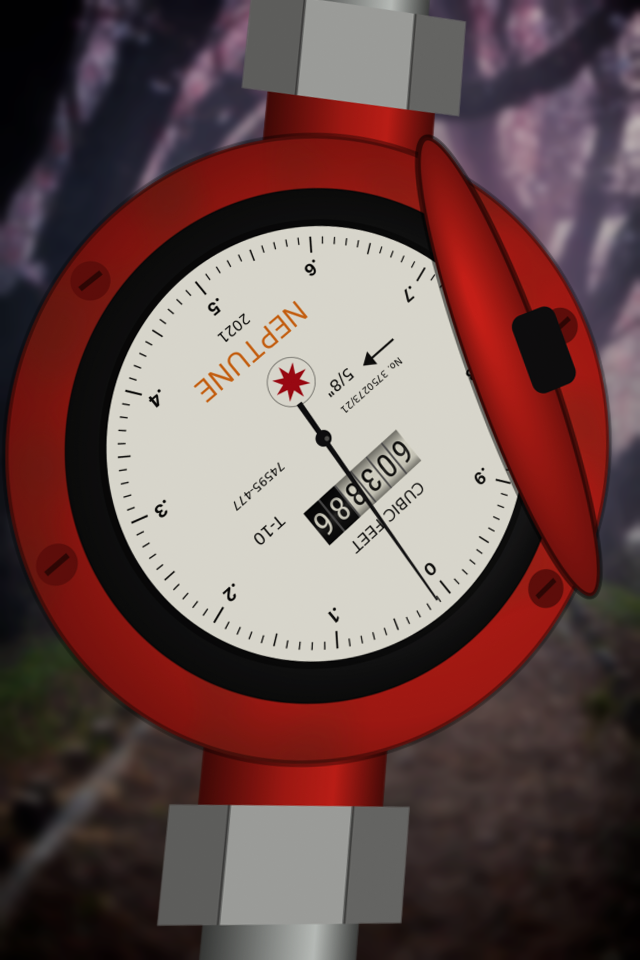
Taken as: 603886.01 ft³
